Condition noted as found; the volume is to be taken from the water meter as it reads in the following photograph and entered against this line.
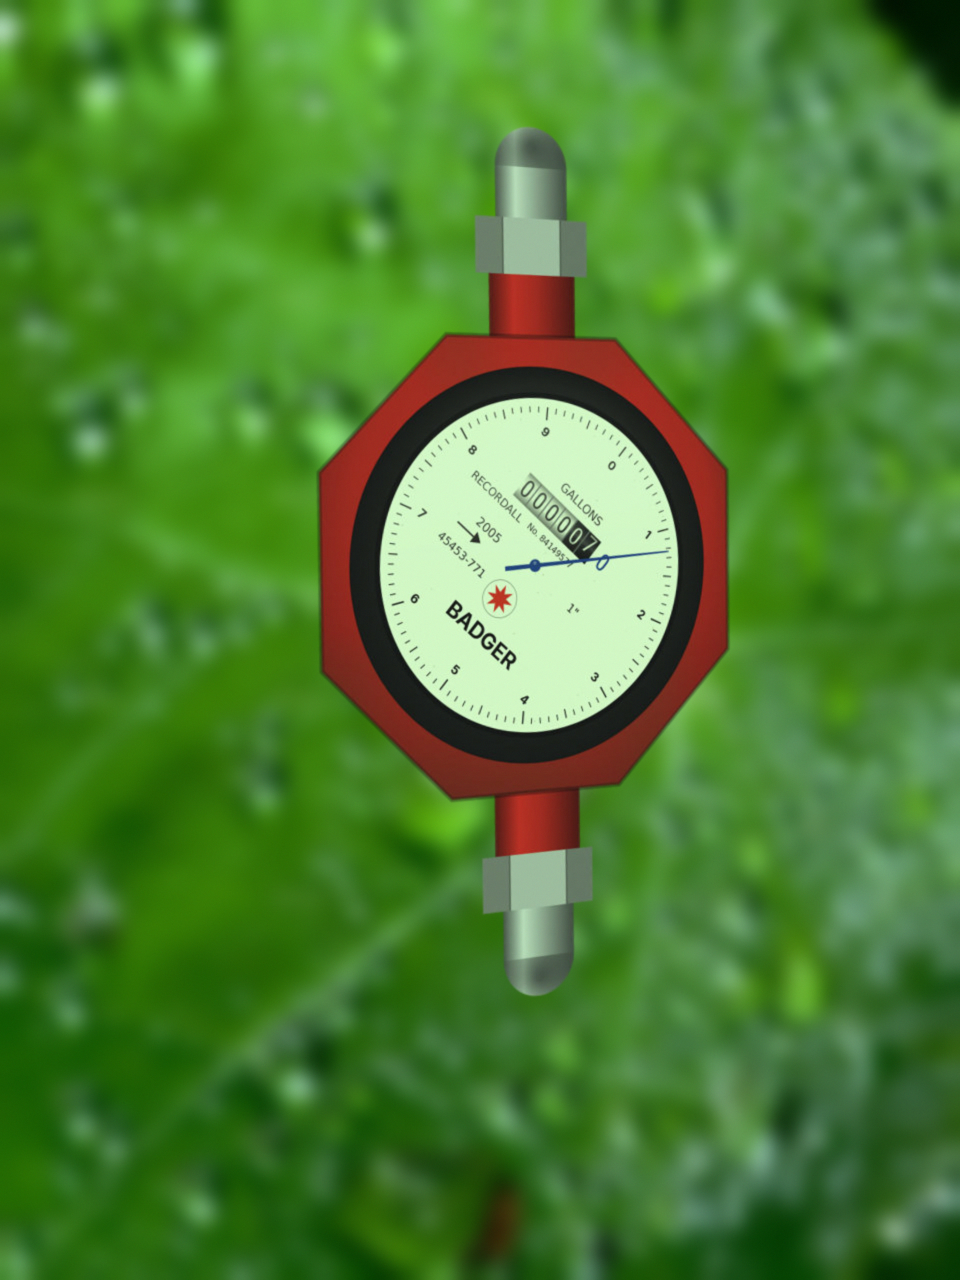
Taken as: 71.2 gal
